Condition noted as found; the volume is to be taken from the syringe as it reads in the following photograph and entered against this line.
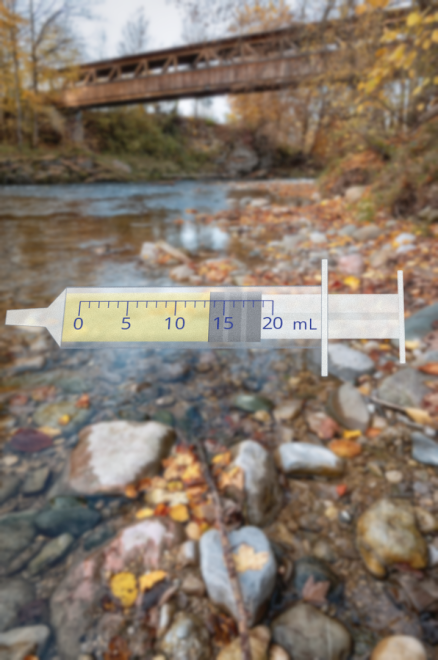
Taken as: 13.5 mL
